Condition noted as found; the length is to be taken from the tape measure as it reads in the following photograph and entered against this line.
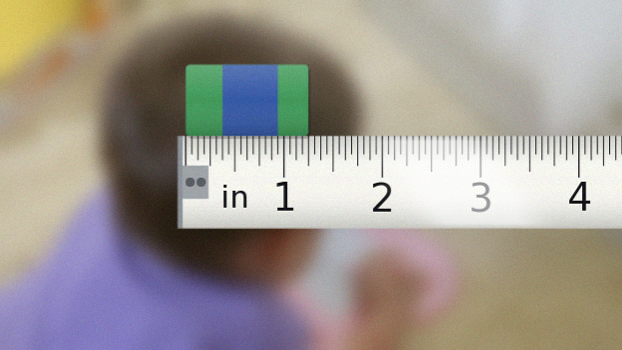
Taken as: 1.25 in
